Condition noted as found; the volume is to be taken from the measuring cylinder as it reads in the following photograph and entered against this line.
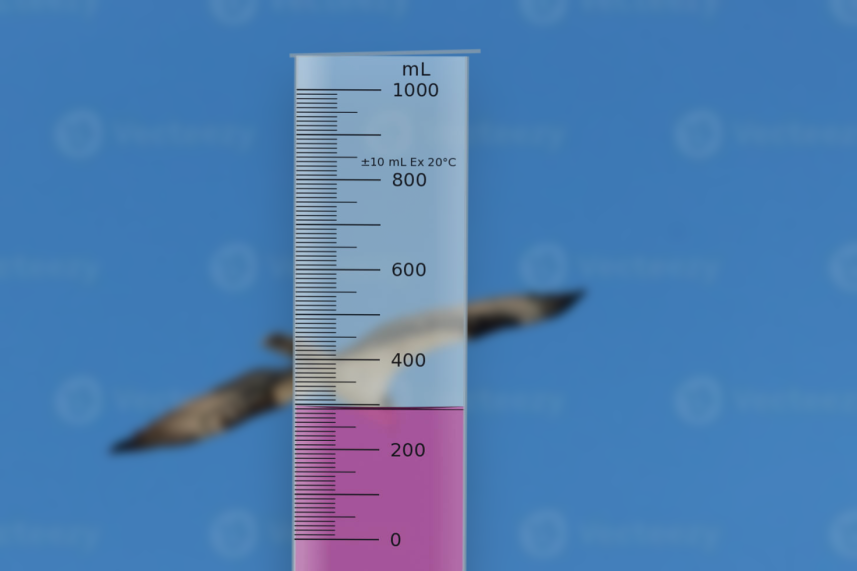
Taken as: 290 mL
